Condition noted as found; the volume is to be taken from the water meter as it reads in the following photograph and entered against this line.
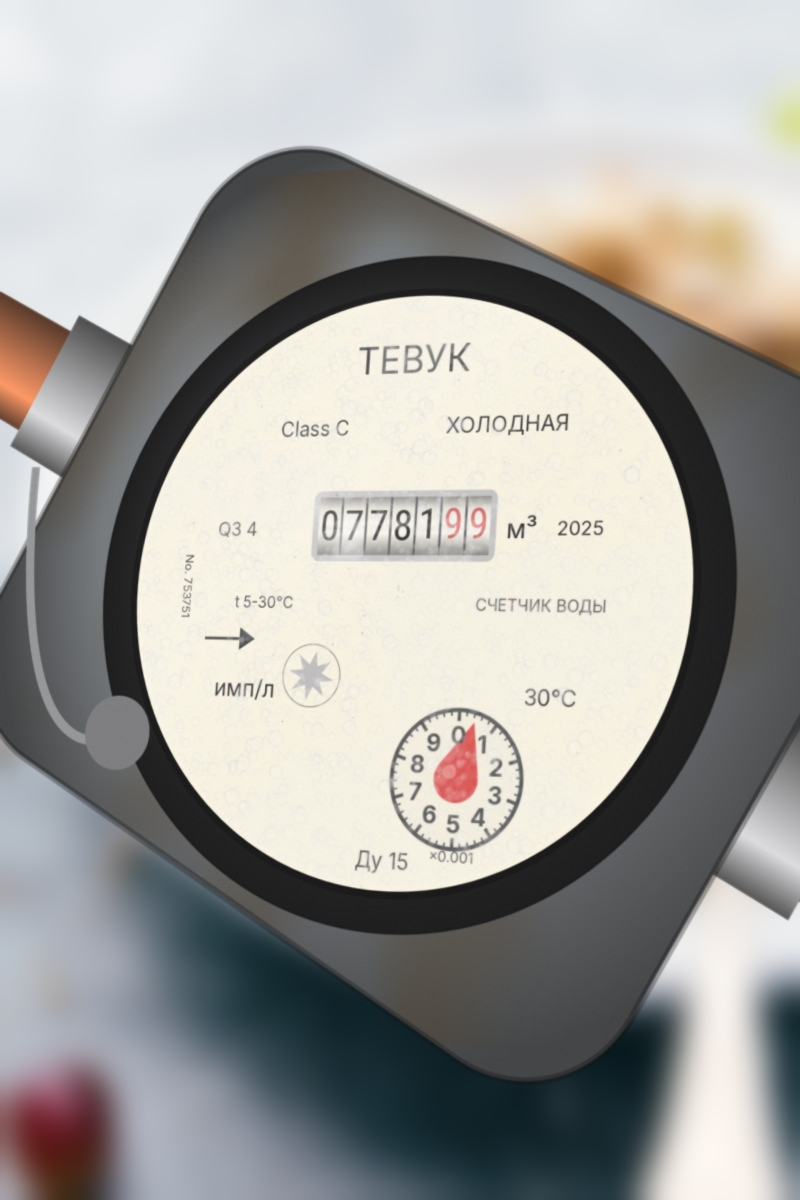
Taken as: 7781.990 m³
